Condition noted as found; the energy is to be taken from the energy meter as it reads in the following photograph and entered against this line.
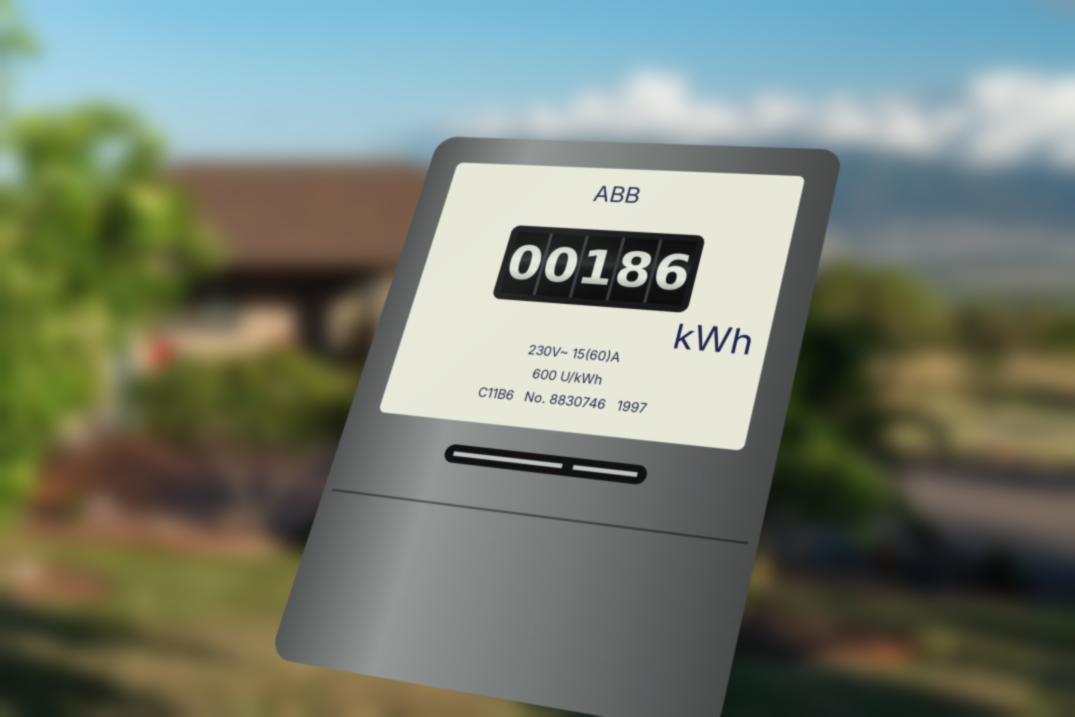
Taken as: 186 kWh
